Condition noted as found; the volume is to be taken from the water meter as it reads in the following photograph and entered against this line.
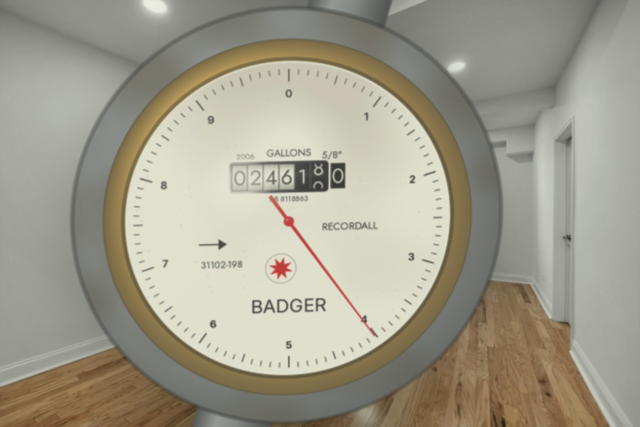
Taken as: 246184.0 gal
